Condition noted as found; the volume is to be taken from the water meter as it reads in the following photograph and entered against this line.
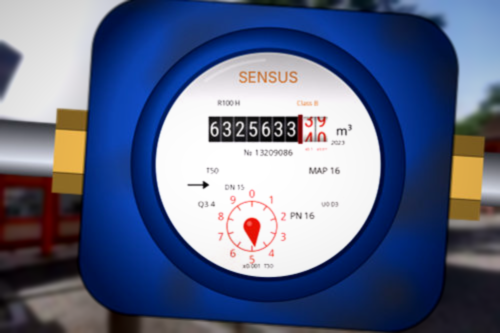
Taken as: 6325633.394 m³
